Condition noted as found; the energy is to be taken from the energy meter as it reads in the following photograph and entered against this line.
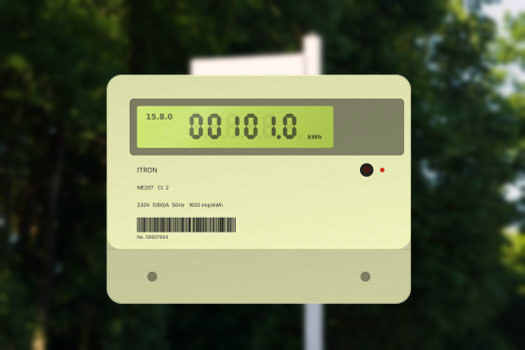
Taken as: 101.0 kWh
